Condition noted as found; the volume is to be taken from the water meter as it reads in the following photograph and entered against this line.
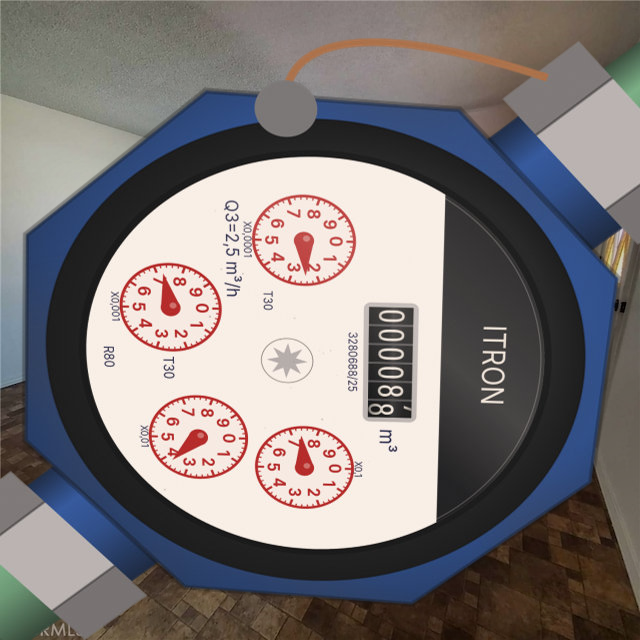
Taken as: 87.7372 m³
